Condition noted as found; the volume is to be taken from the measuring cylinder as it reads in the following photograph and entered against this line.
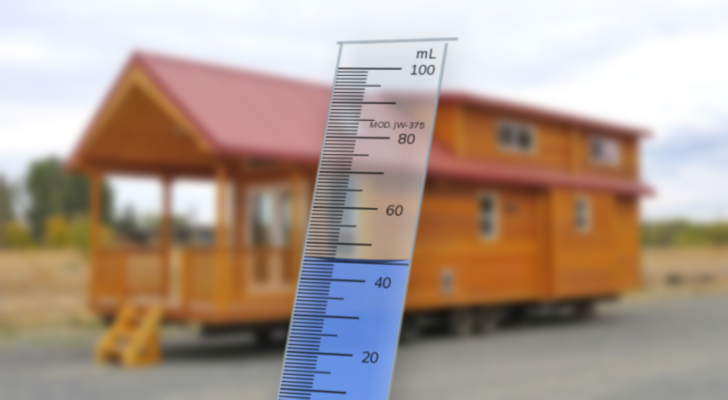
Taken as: 45 mL
